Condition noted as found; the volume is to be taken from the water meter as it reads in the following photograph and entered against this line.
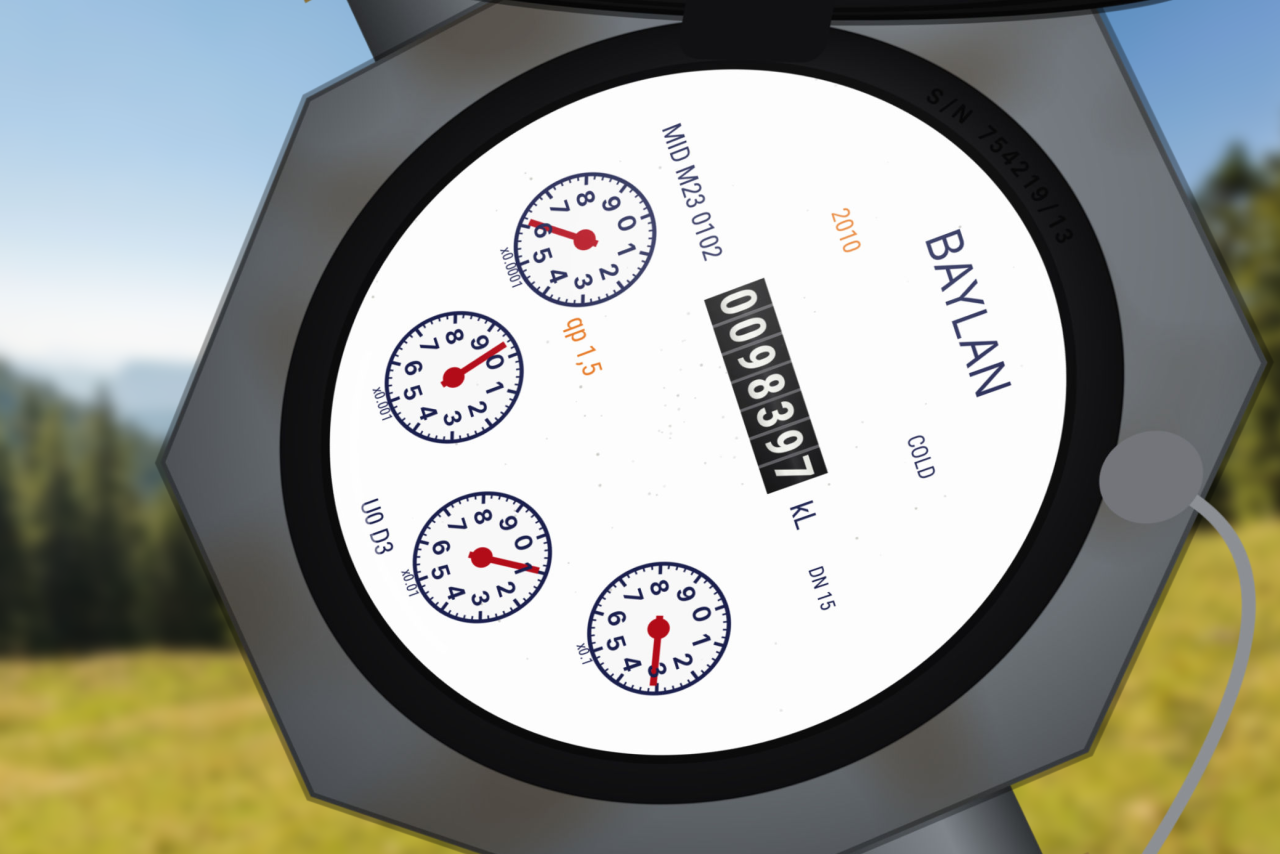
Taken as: 98397.3096 kL
